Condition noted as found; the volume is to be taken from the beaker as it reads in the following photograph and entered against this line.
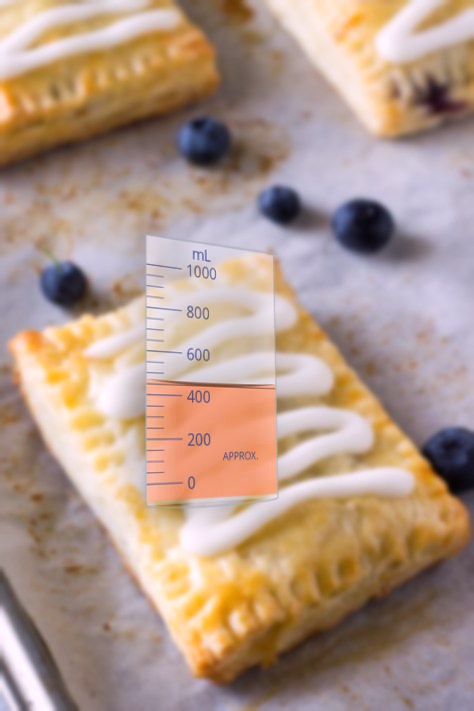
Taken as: 450 mL
